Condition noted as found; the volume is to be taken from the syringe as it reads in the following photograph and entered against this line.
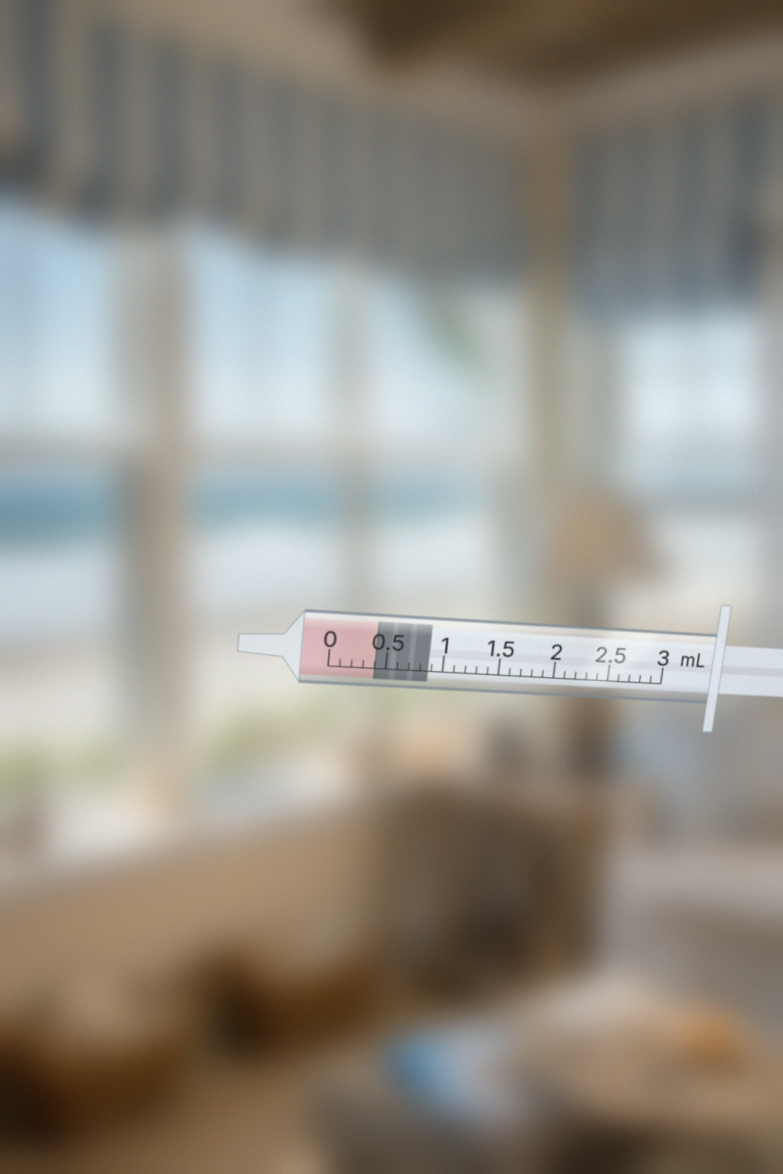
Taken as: 0.4 mL
